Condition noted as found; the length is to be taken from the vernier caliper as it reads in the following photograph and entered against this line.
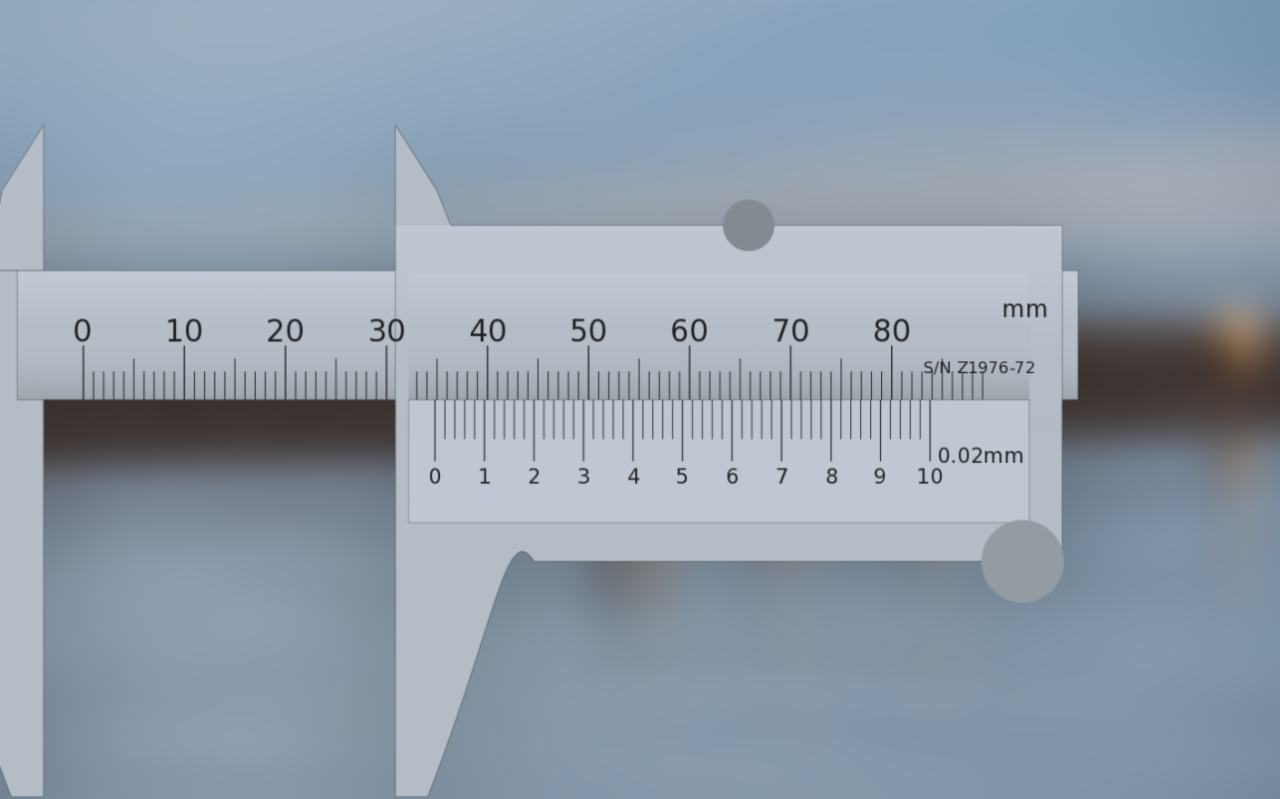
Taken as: 34.8 mm
